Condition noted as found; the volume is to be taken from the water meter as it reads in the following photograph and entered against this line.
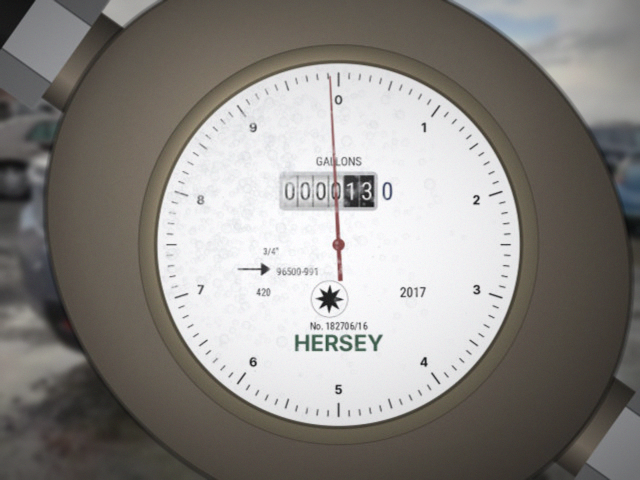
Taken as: 129.9 gal
